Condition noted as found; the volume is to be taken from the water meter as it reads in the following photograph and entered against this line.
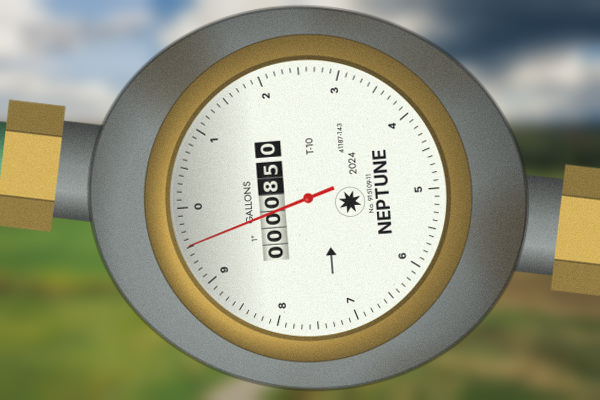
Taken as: 849.5 gal
